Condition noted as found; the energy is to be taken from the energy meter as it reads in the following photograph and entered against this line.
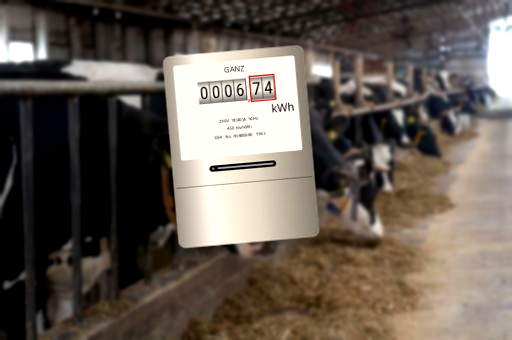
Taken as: 6.74 kWh
